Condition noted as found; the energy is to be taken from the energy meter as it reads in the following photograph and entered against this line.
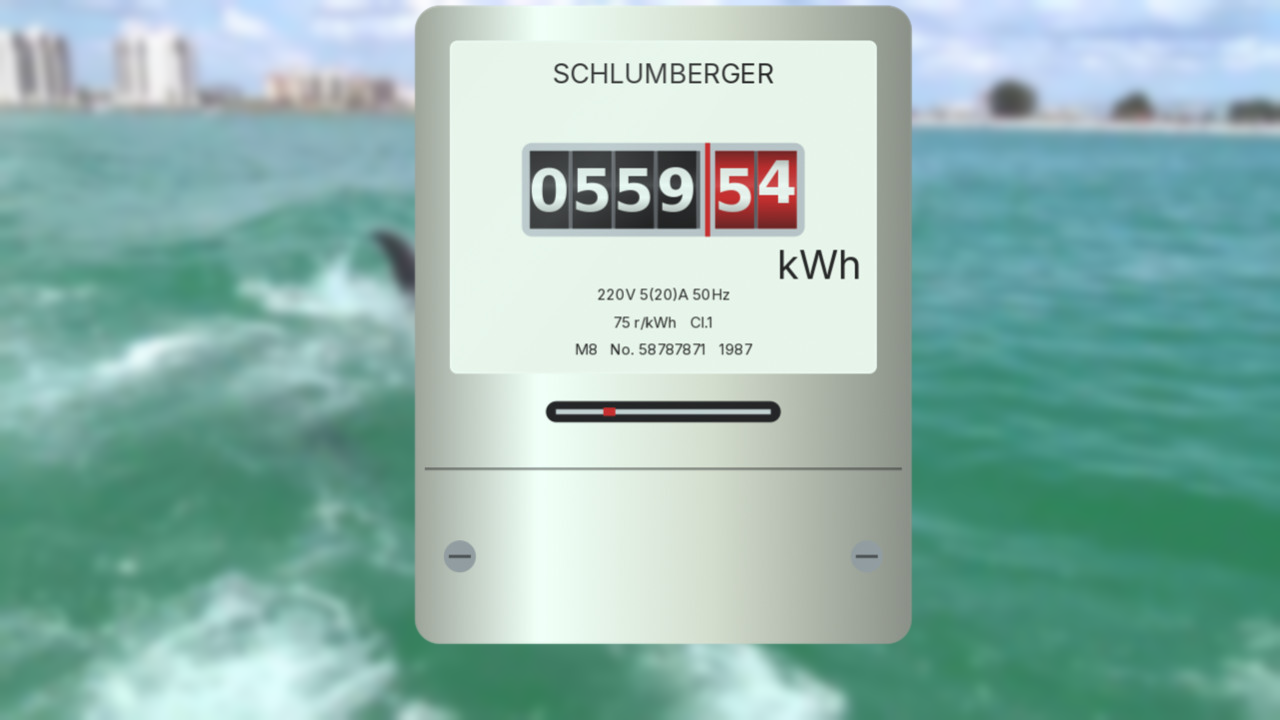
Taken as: 559.54 kWh
